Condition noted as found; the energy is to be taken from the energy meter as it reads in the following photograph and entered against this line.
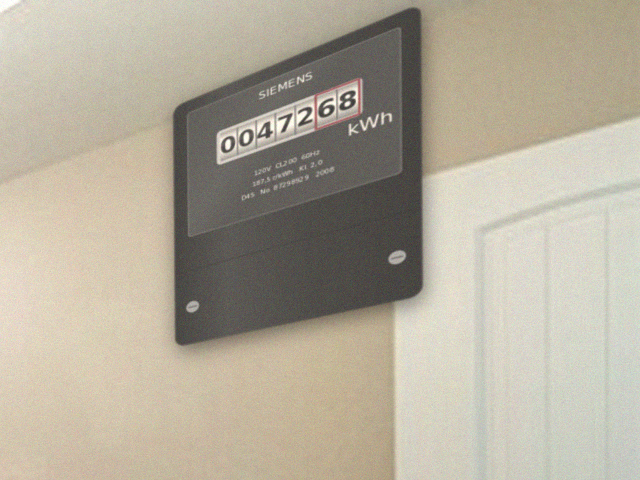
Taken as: 472.68 kWh
